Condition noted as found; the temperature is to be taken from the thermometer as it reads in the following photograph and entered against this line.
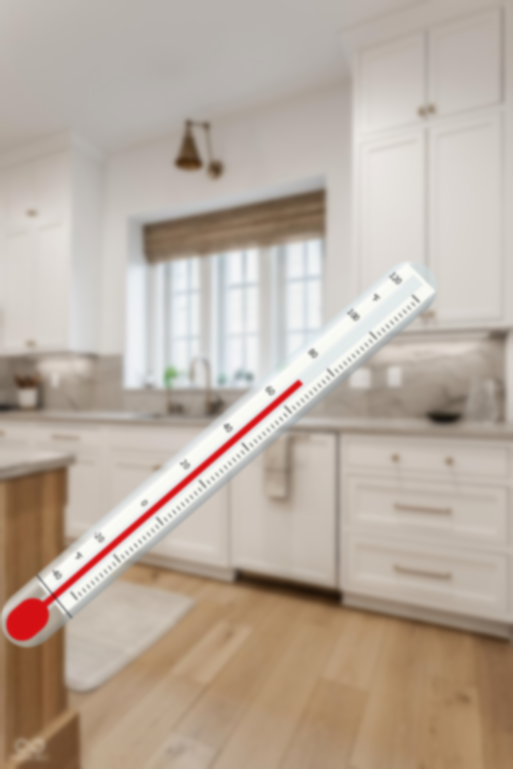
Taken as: 70 °F
